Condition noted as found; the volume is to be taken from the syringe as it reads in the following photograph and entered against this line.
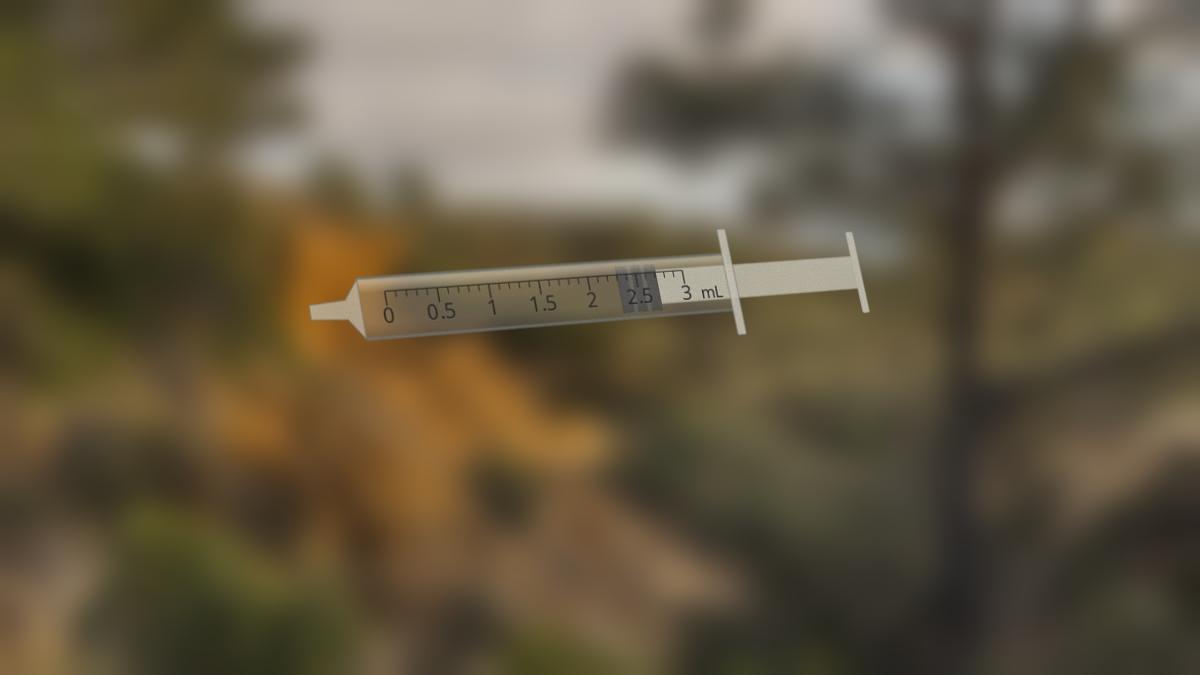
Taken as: 2.3 mL
